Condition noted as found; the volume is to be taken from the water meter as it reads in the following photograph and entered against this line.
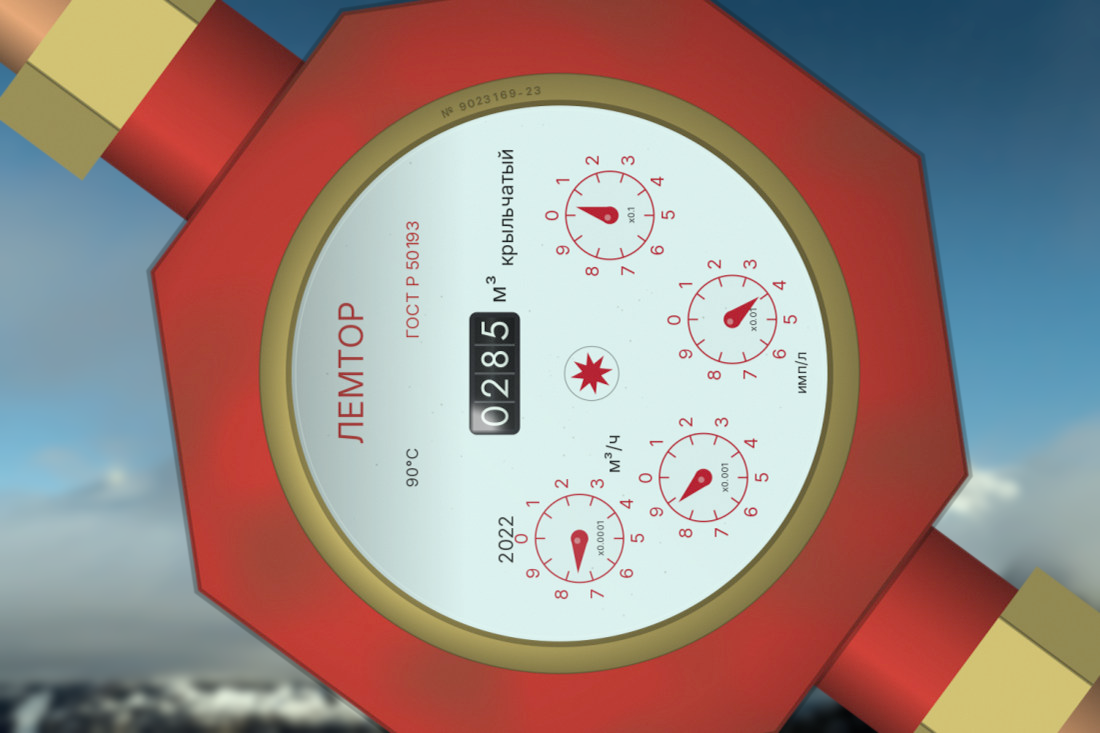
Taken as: 285.0387 m³
